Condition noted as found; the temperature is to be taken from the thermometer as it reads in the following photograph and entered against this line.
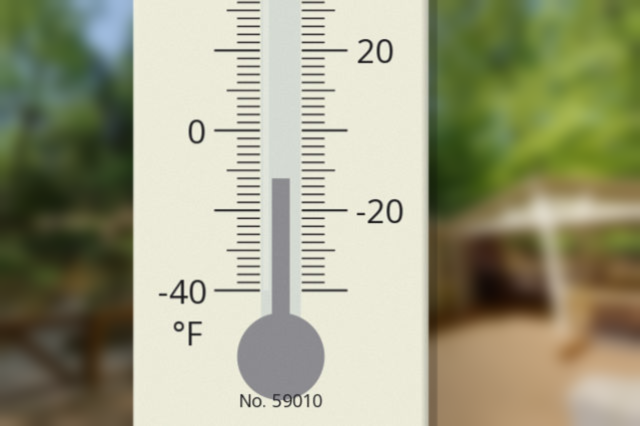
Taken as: -12 °F
